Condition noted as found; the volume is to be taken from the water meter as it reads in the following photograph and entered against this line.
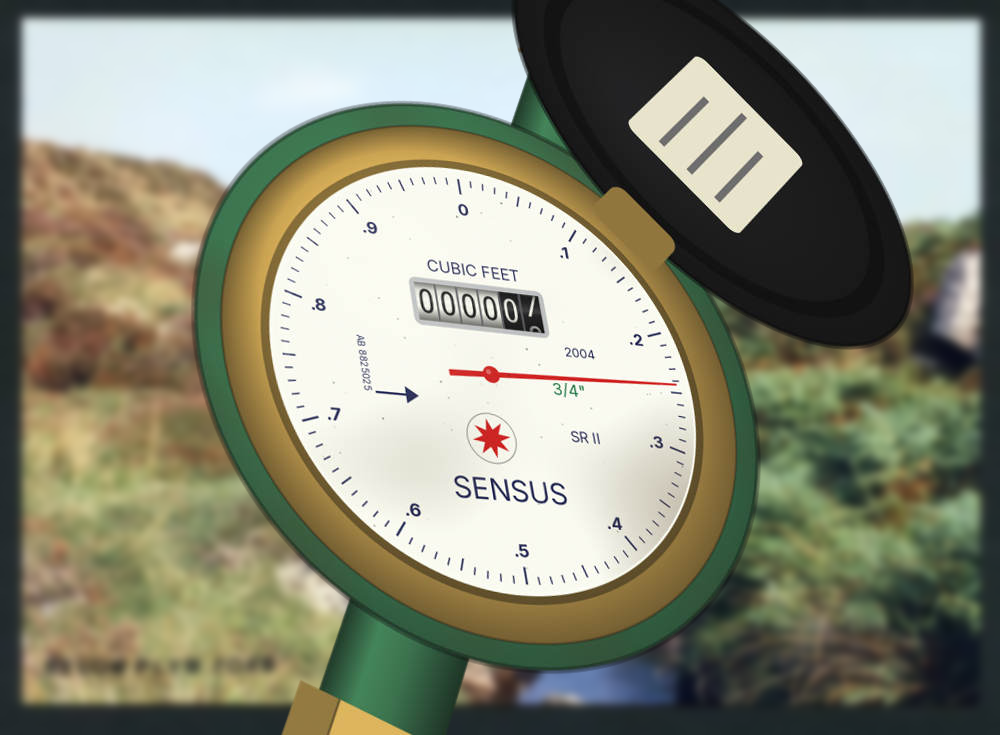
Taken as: 7.24 ft³
